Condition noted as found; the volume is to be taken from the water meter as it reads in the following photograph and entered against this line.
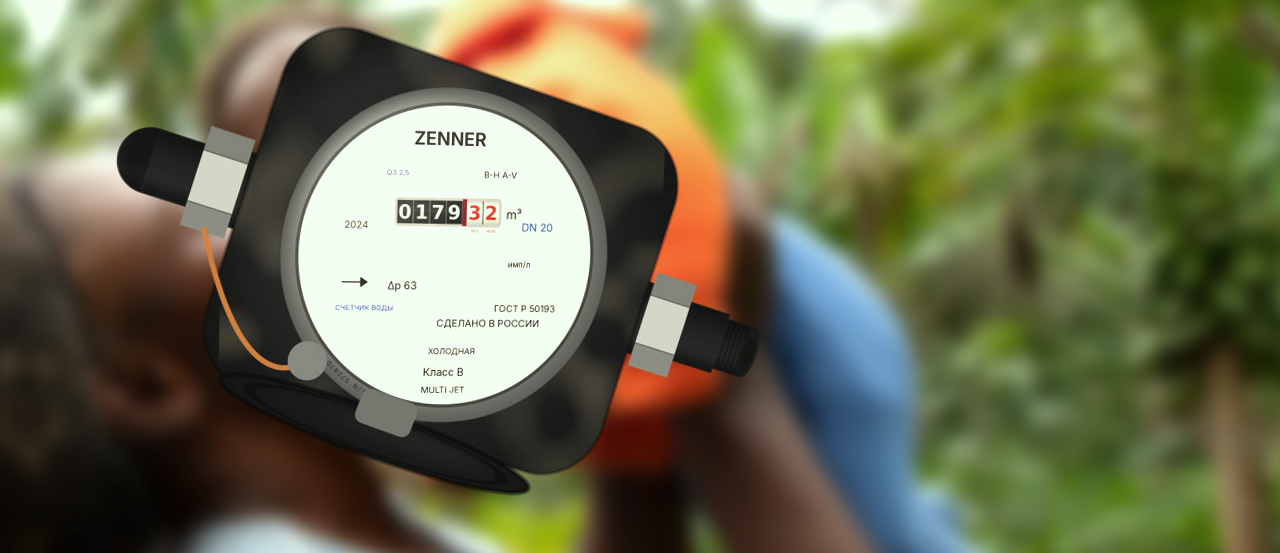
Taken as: 179.32 m³
